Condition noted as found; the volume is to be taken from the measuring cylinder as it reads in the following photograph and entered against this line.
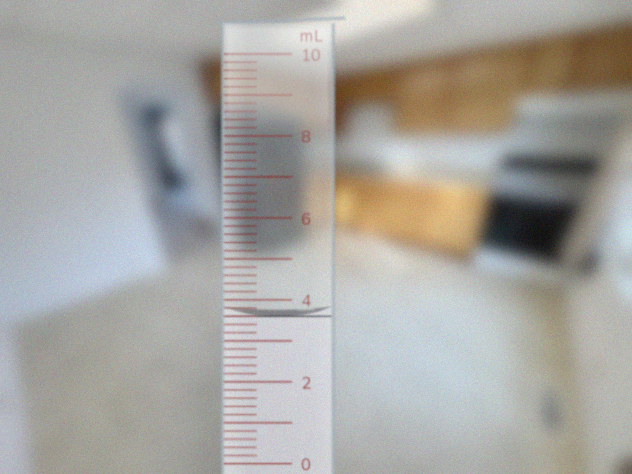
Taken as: 3.6 mL
